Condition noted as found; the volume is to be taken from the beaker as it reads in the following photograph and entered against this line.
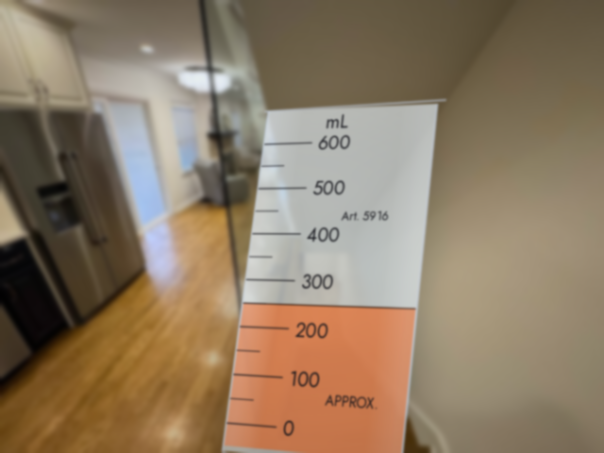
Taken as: 250 mL
